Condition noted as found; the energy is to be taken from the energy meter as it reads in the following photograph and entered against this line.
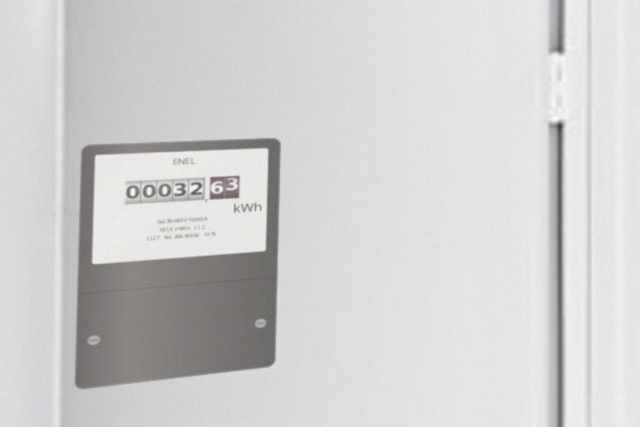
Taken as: 32.63 kWh
